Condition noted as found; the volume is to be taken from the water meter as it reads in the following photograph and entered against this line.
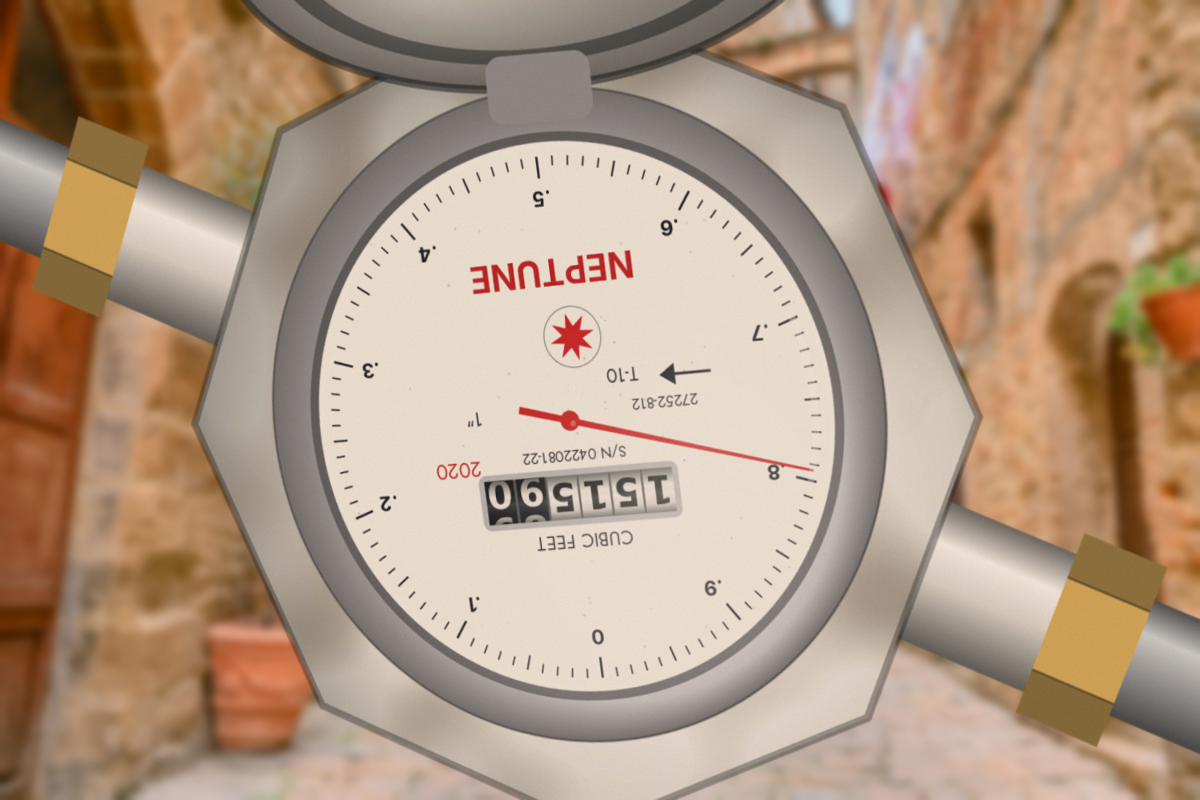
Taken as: 151589.79 ft³
